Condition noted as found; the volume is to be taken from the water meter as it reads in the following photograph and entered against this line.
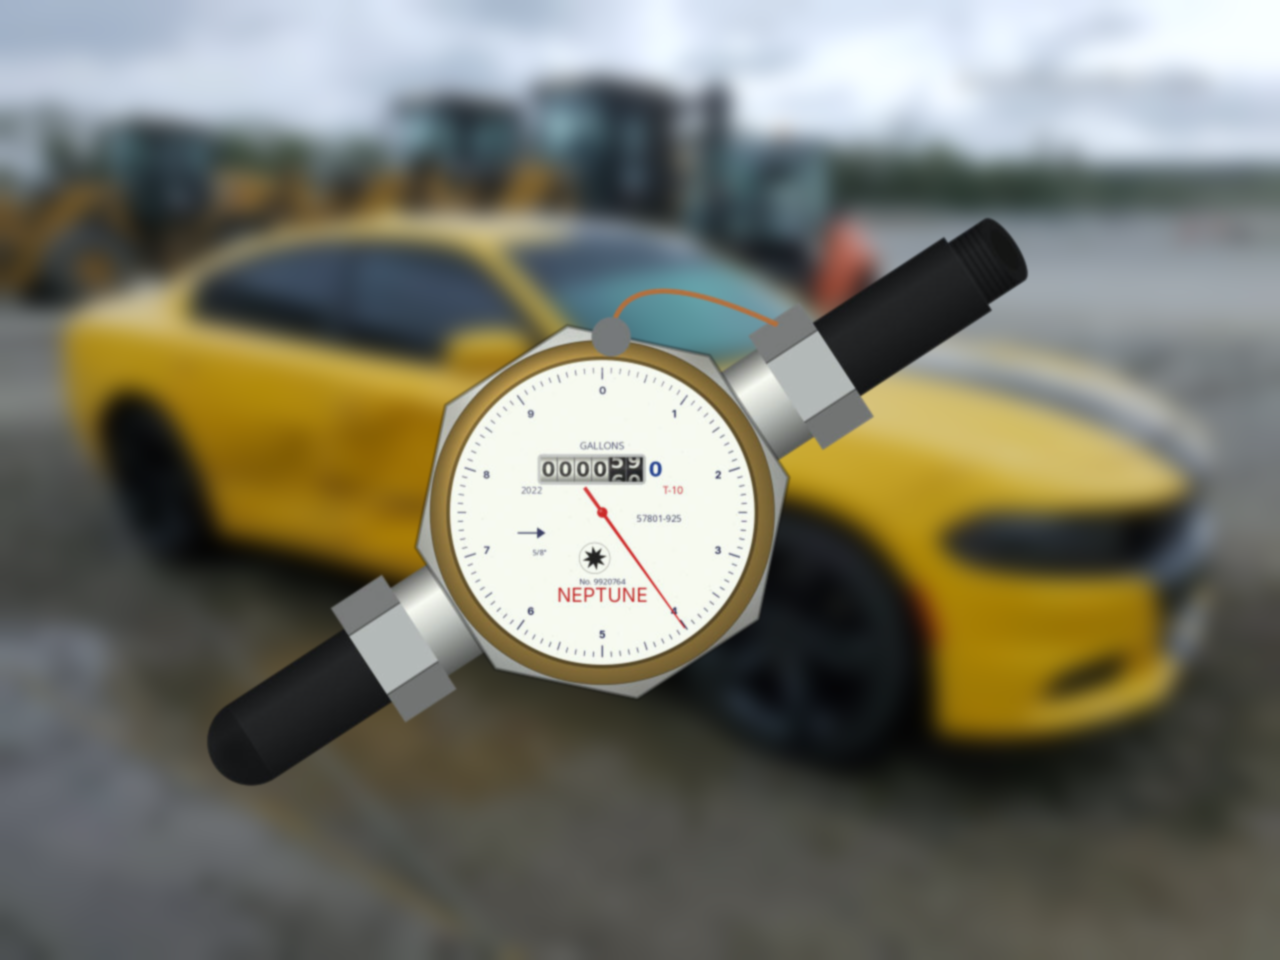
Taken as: 594.0 gal
